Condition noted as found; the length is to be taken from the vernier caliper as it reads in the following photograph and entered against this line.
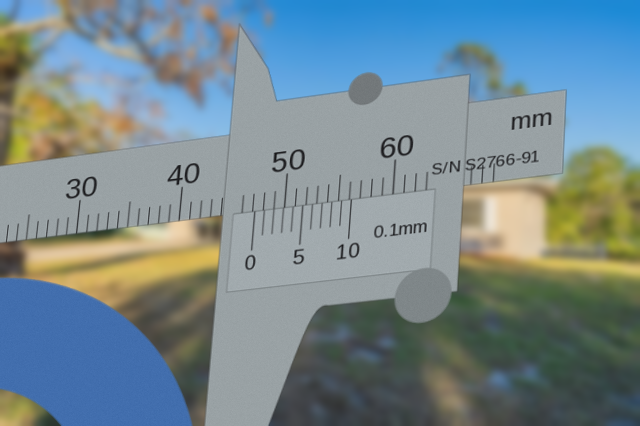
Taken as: 47.2 mm
